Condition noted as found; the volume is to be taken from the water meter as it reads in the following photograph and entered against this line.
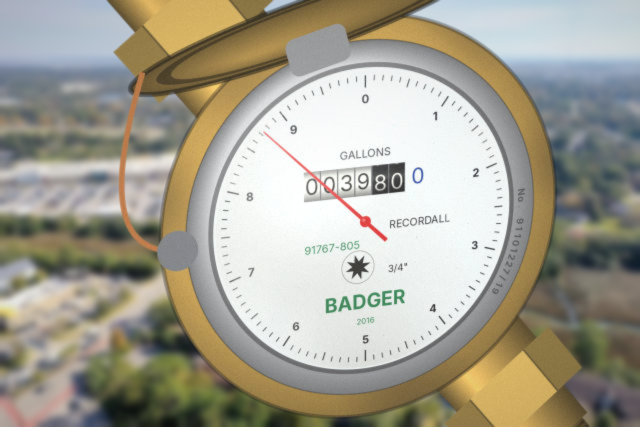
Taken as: 39798.7 gal
